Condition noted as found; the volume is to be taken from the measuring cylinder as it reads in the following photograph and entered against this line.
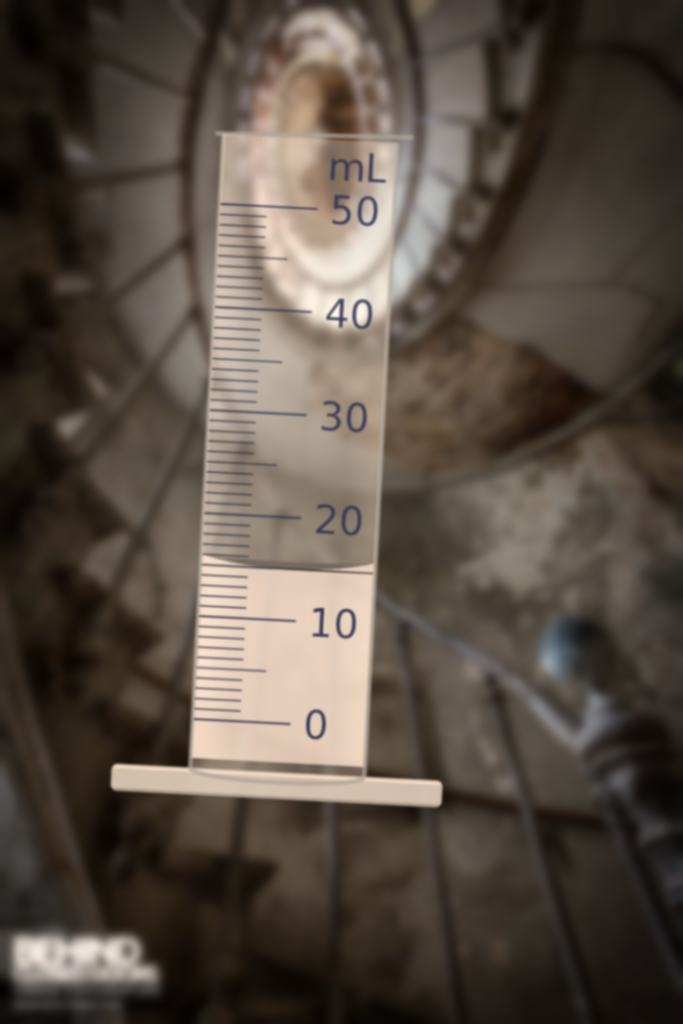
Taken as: 15 mL
